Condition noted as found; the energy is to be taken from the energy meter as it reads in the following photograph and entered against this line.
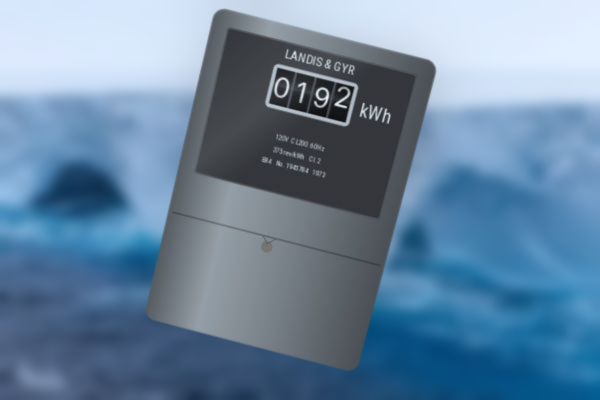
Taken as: 192 kWh
